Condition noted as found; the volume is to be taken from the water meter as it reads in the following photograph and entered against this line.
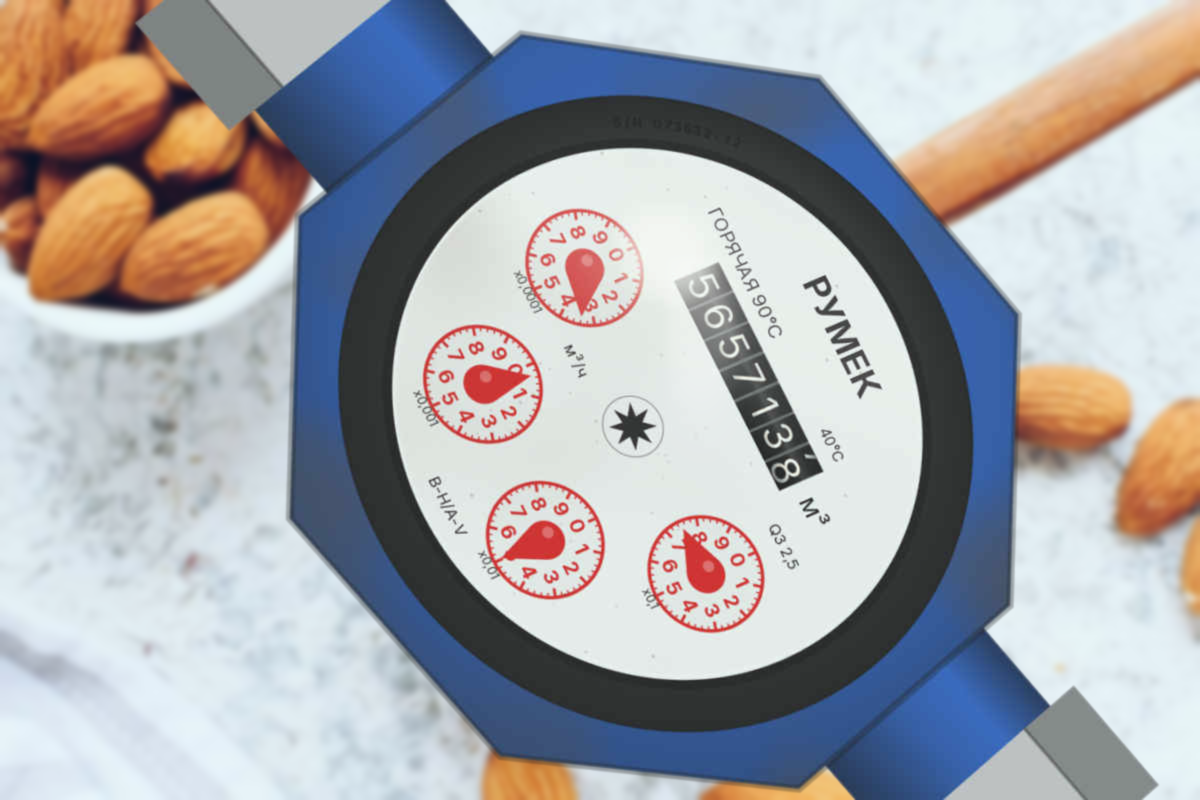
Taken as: 5657137.7503 m³
